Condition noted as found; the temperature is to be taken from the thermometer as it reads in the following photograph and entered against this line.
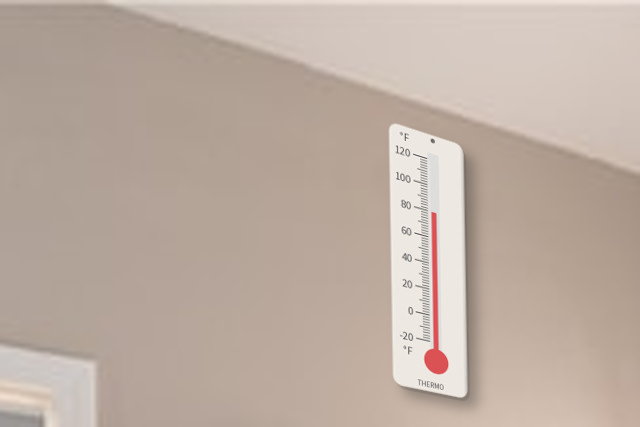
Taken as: 80 °F
